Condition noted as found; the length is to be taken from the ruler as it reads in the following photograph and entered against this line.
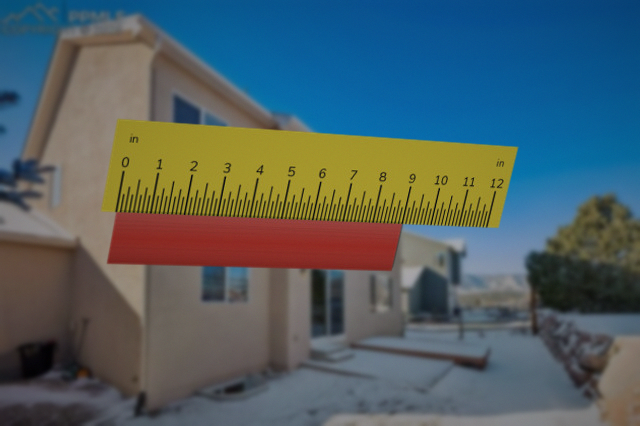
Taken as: 9 in
